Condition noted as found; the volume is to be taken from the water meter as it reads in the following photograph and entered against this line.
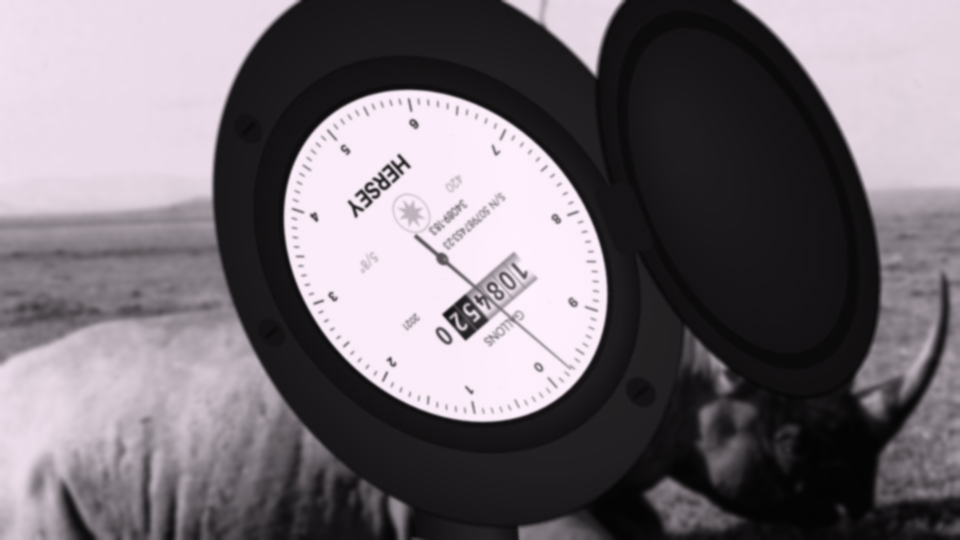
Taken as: 1084519.7 gal
